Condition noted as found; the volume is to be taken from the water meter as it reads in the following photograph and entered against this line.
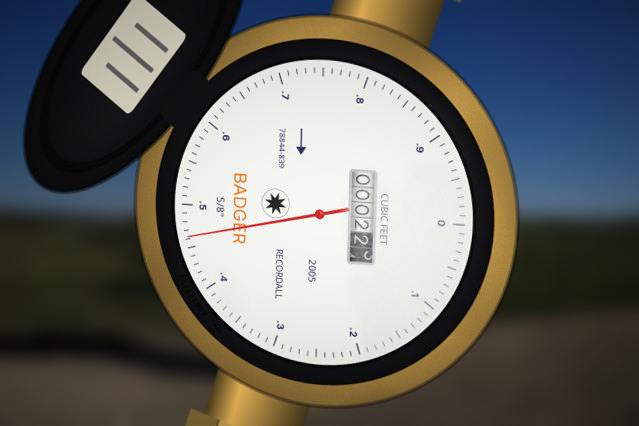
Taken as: 223.46 ft³
